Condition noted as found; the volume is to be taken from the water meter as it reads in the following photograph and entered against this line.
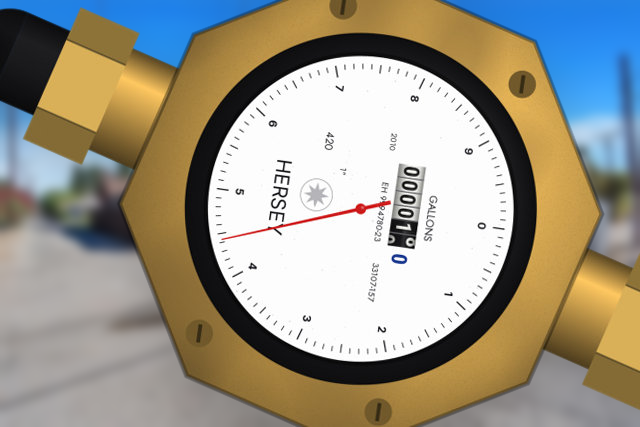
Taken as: 184.4 gal
